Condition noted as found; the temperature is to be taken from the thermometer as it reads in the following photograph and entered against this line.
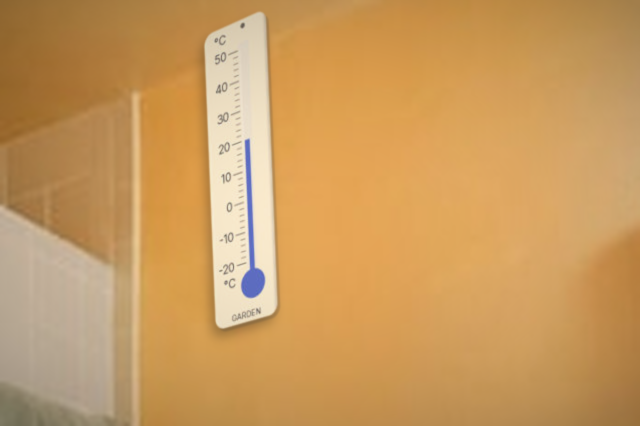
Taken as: 20 °C
